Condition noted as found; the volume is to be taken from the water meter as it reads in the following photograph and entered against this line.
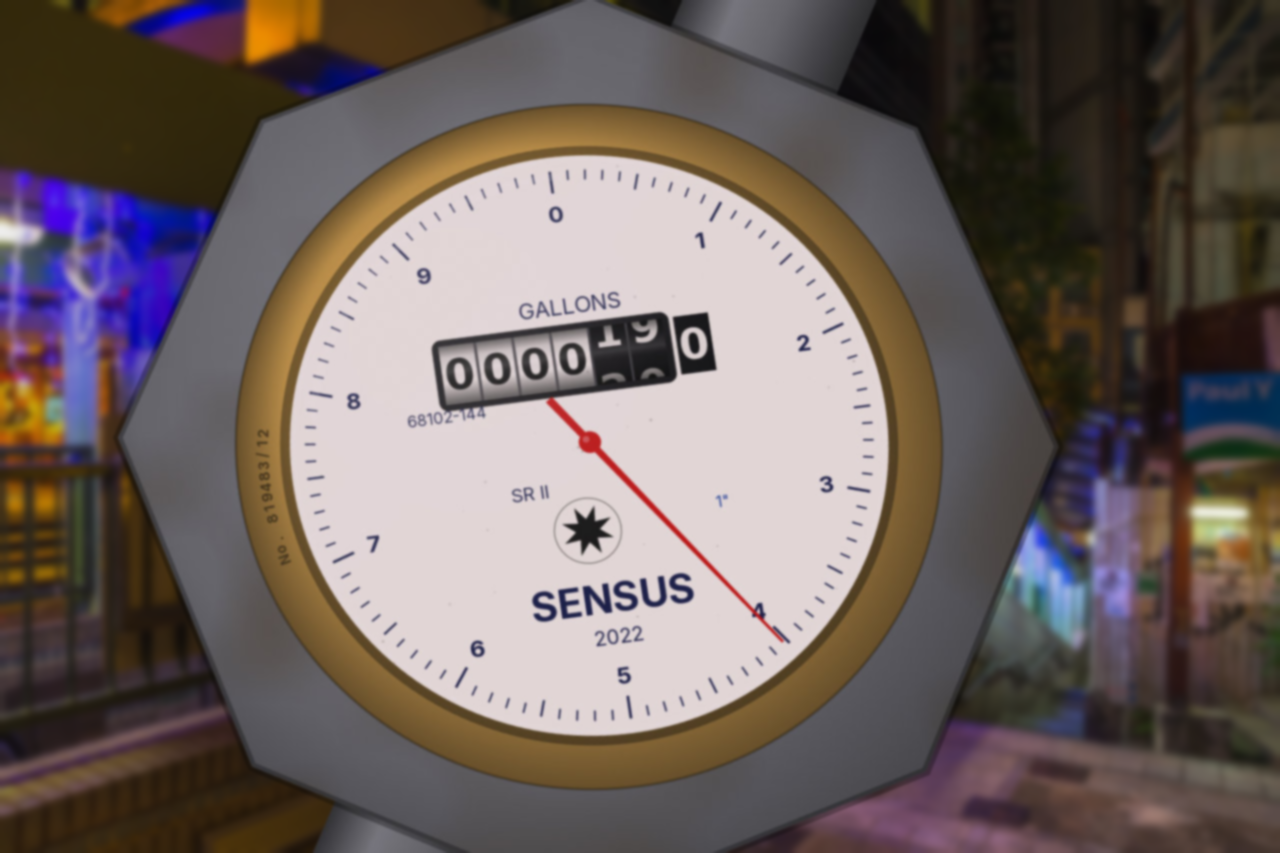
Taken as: 194.0 gal
